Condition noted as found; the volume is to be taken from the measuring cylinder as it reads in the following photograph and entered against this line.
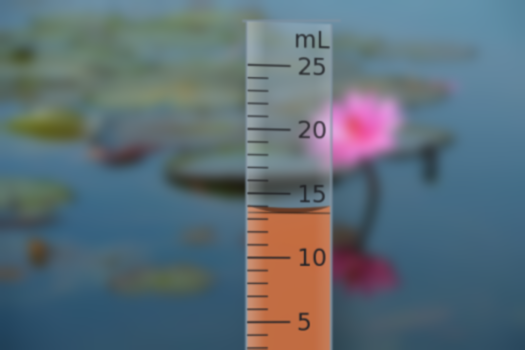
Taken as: 13.5 mL
